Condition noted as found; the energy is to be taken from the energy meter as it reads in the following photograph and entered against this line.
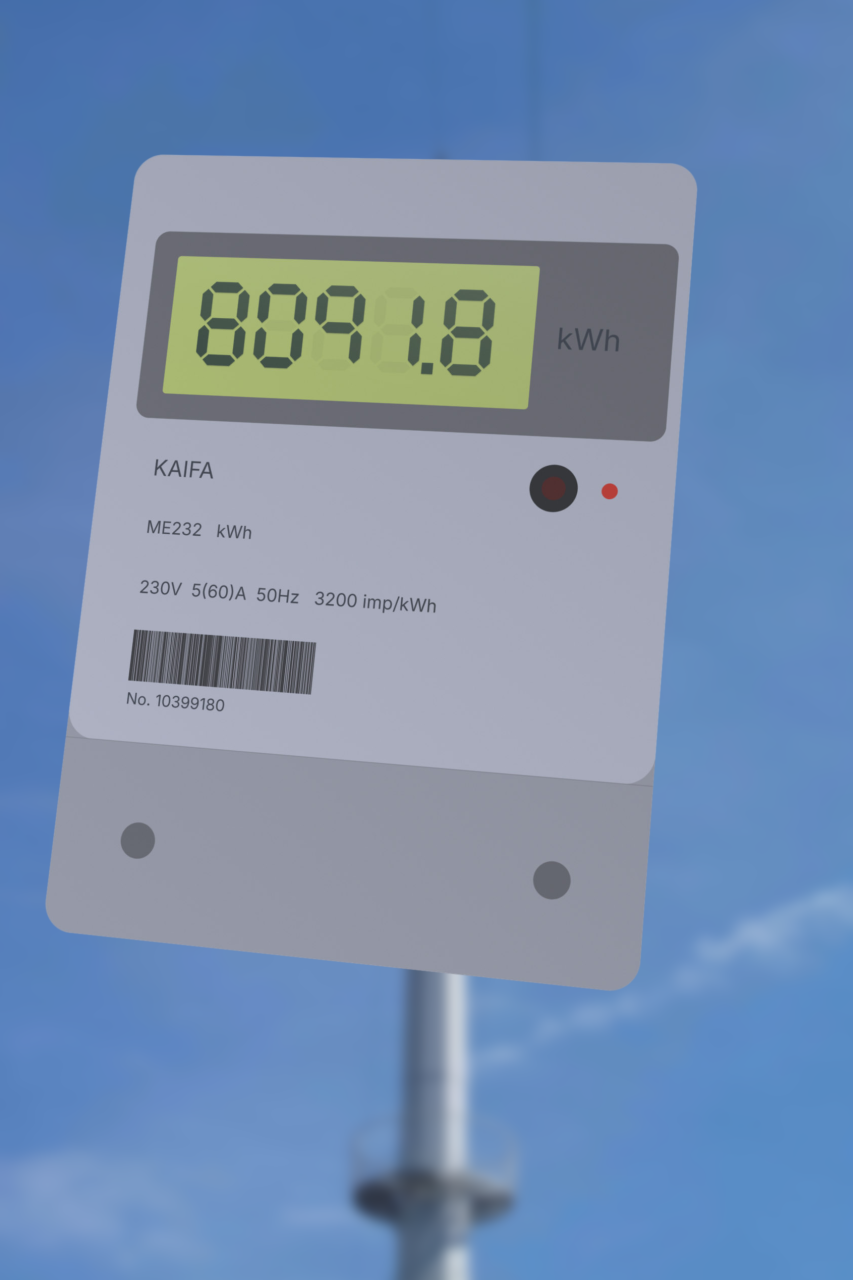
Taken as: 8091.8 kWh
